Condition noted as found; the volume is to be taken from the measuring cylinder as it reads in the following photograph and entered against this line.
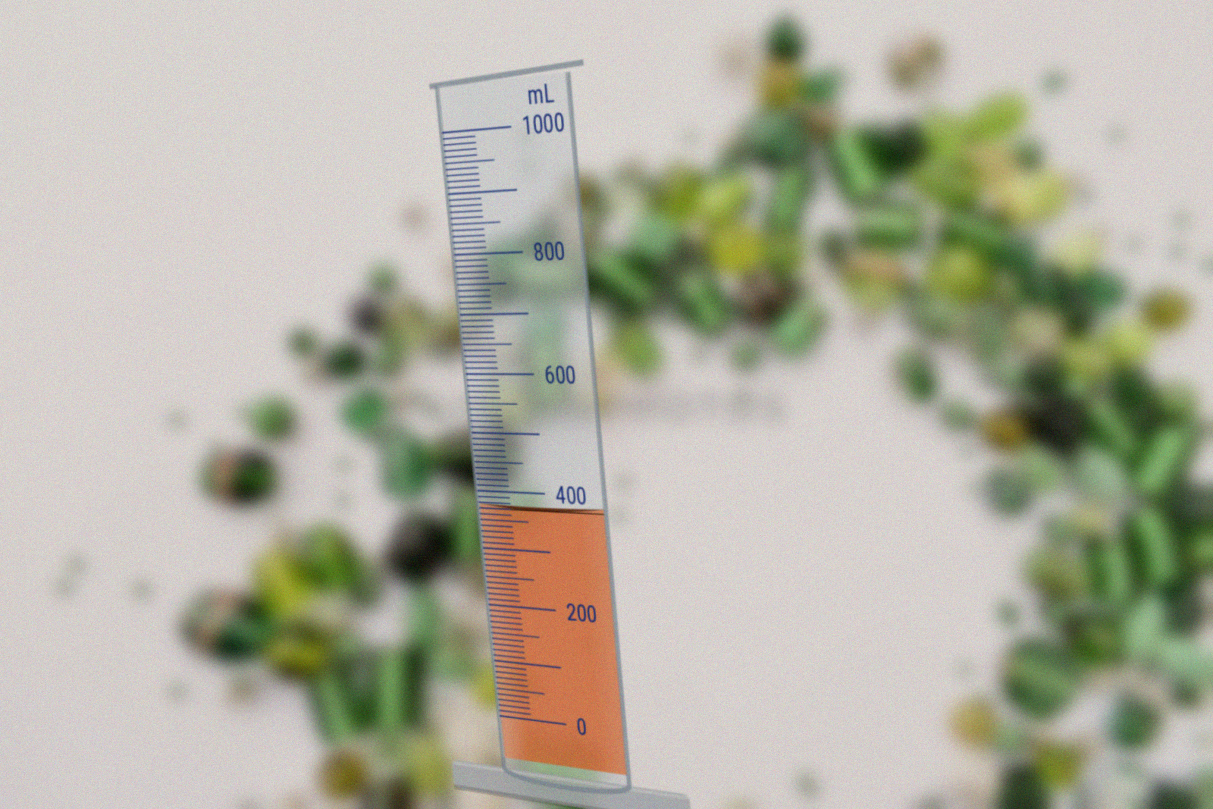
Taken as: 370 mL
